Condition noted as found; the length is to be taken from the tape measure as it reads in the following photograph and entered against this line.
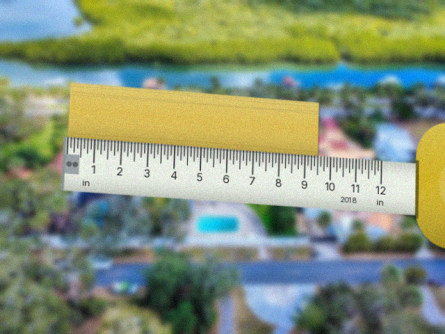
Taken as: 9.5 in
